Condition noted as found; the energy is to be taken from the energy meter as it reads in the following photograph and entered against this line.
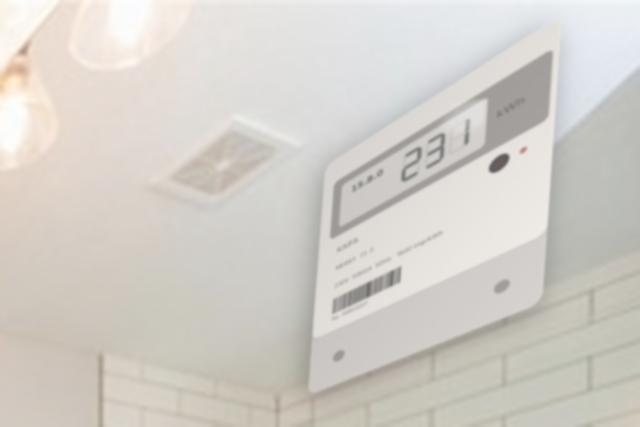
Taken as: 231 kWh
